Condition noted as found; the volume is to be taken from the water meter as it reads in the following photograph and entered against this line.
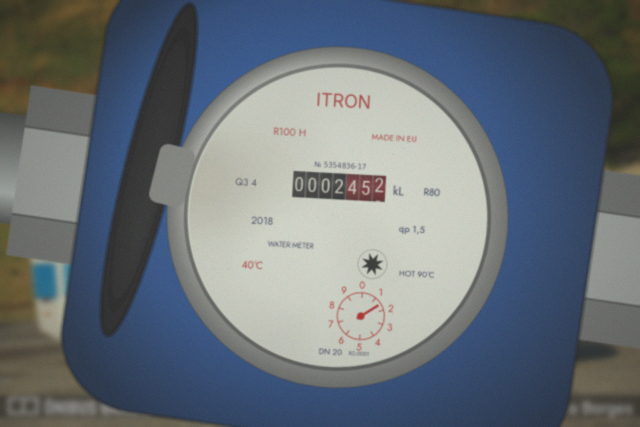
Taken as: 2.4521 kL
